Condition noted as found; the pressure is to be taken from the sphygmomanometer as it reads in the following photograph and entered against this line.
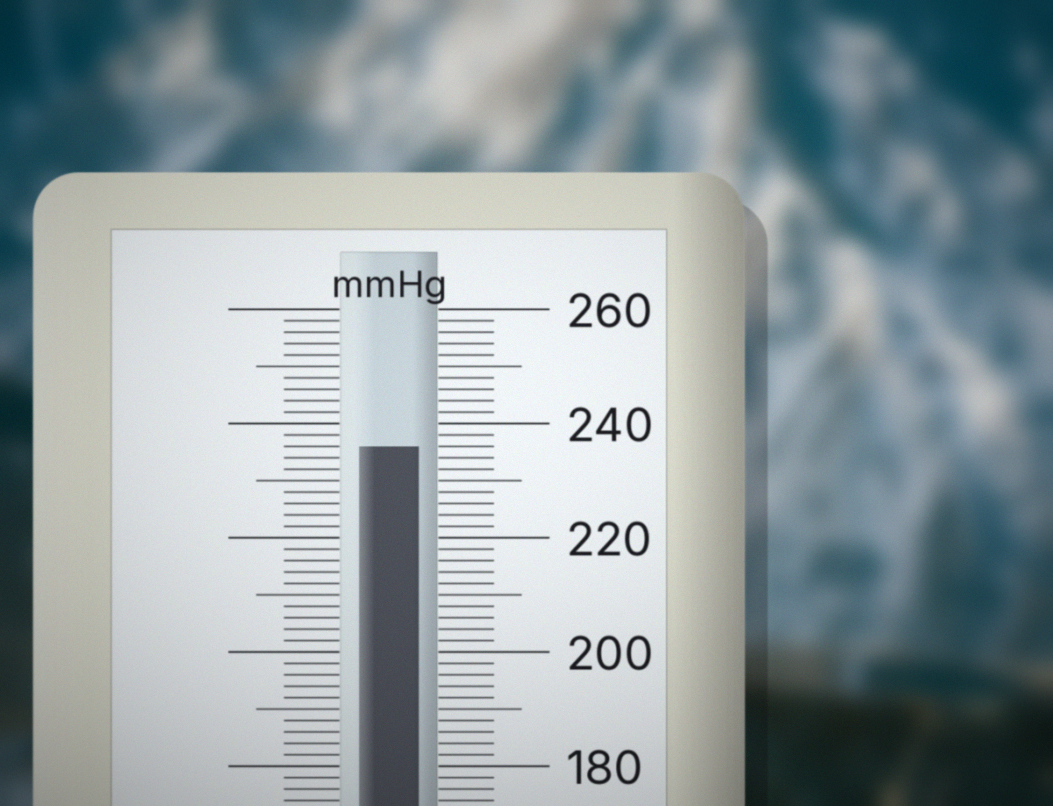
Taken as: 236 mmHg
